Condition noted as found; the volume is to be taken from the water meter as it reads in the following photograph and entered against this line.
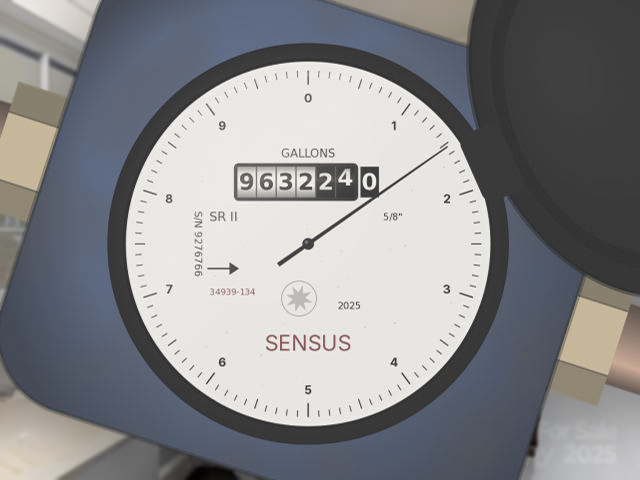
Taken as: 9632241.5 gal
